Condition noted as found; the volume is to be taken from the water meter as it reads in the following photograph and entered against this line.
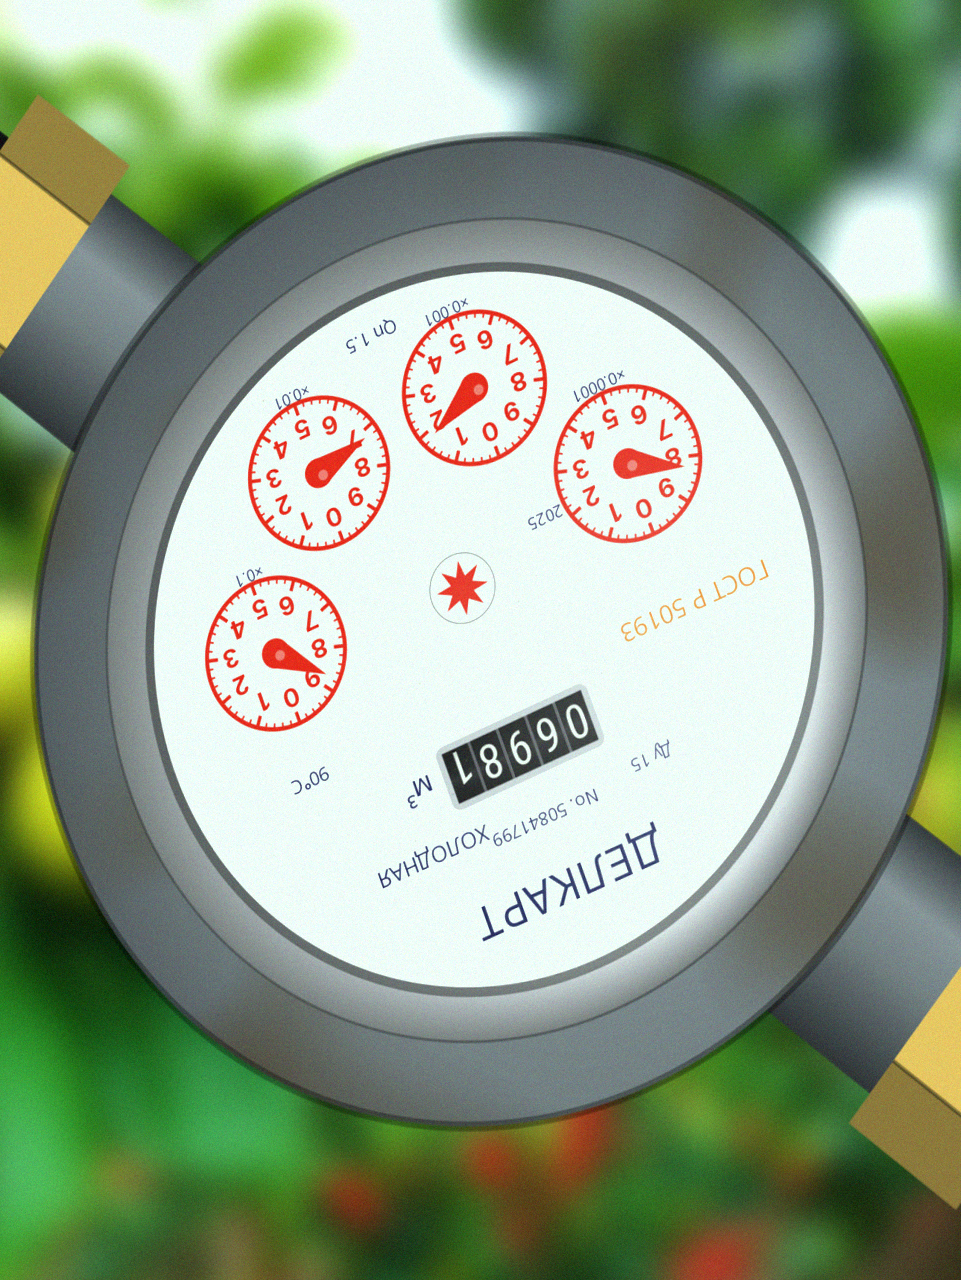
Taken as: 6980.8718 m³
